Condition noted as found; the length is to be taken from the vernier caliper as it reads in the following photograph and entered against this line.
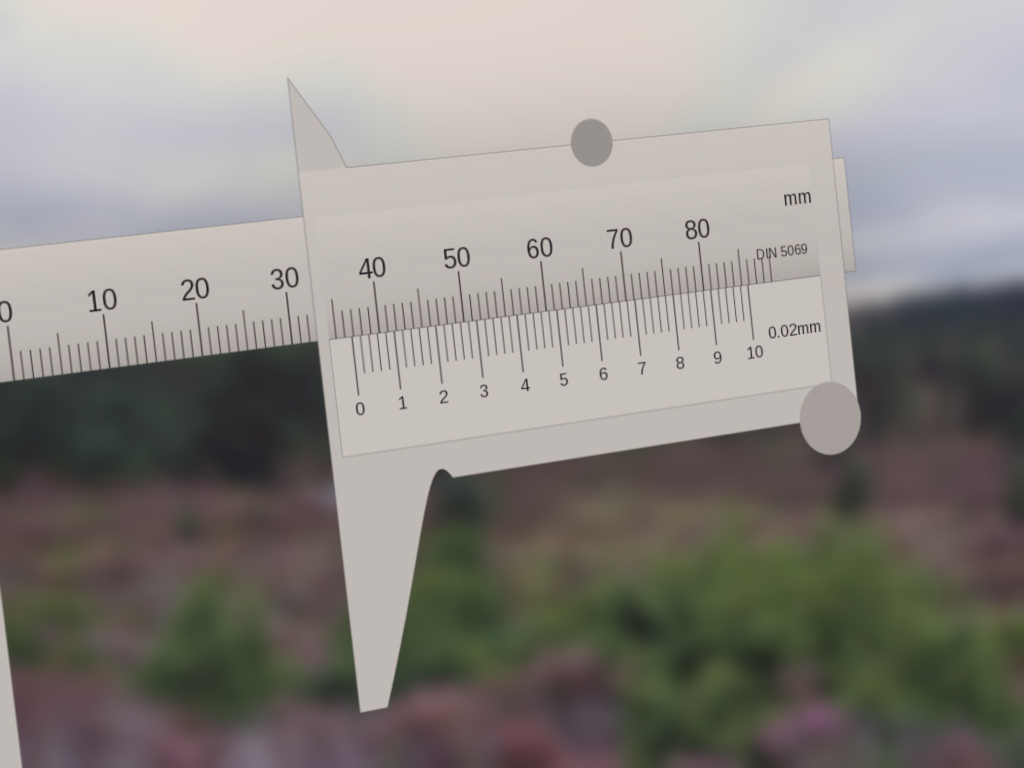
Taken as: 36.8 mm
